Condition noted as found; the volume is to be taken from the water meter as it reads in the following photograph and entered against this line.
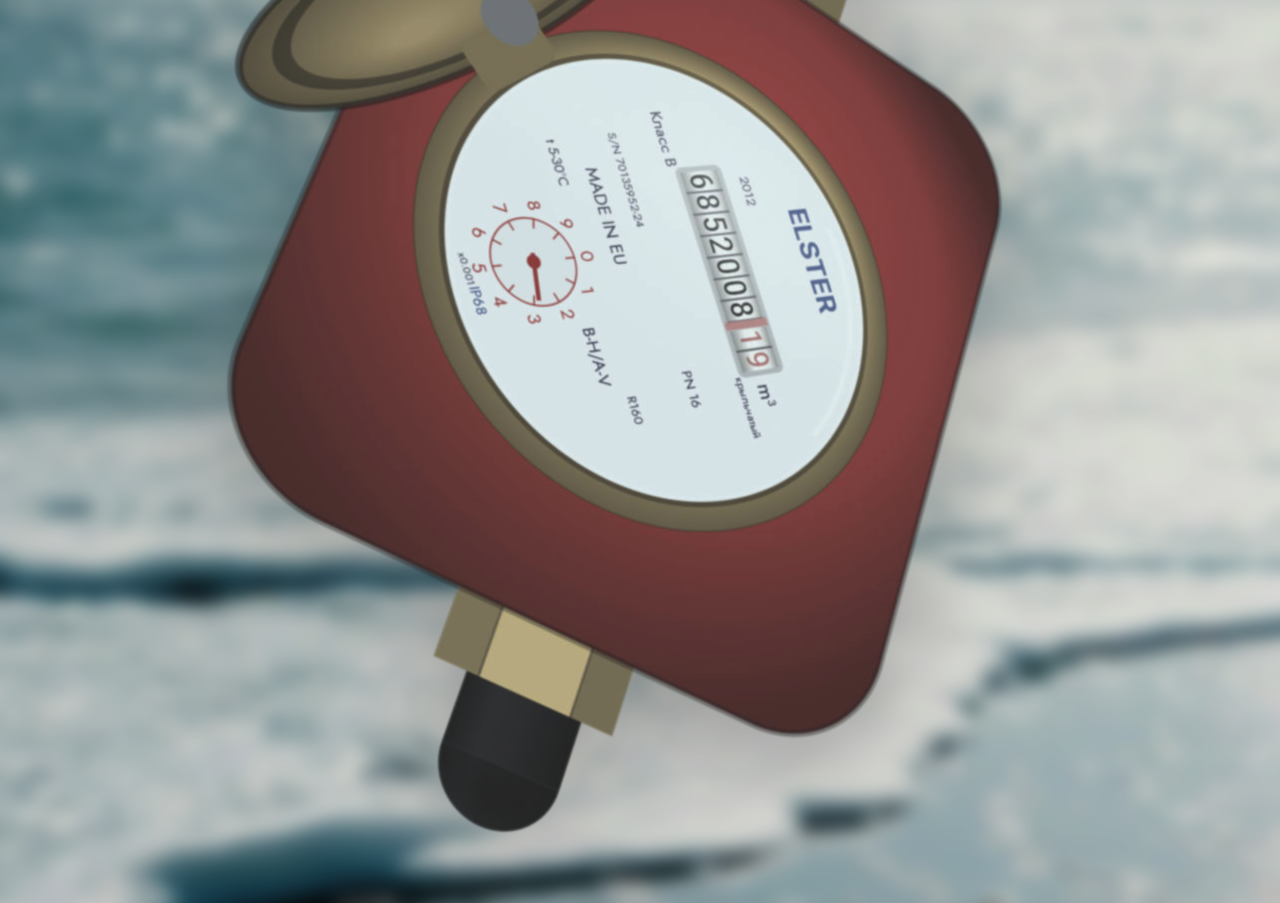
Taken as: 6852008.192 m³
